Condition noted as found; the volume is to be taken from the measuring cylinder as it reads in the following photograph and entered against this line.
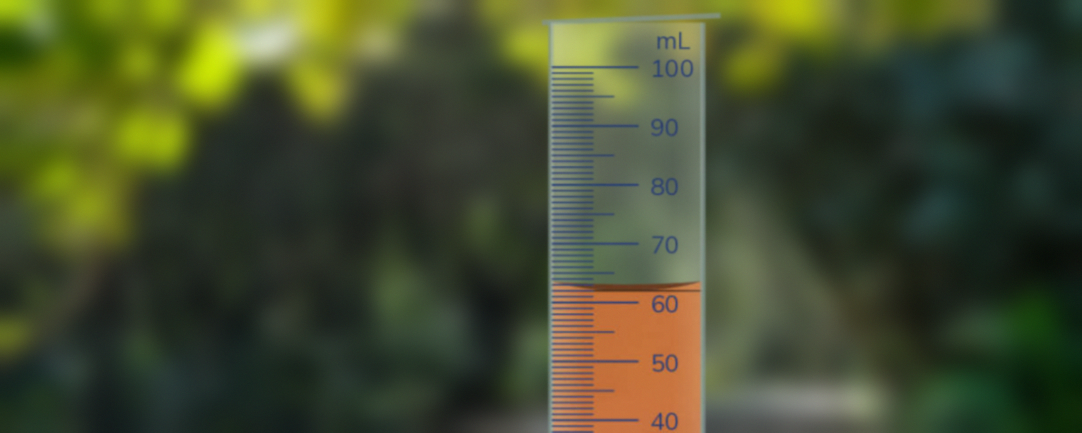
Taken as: 62 mL
